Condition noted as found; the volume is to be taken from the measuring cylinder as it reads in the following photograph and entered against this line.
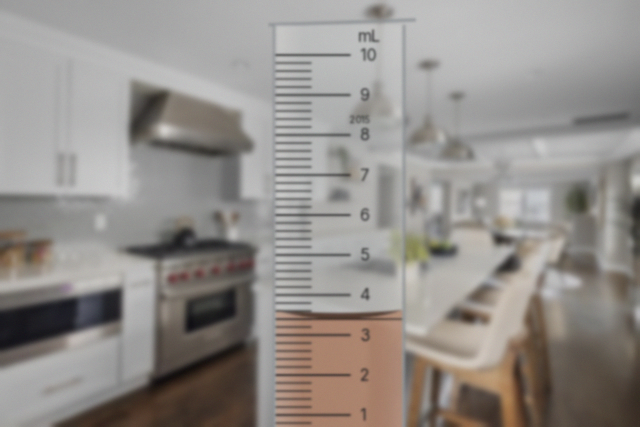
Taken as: 3.4 mL
